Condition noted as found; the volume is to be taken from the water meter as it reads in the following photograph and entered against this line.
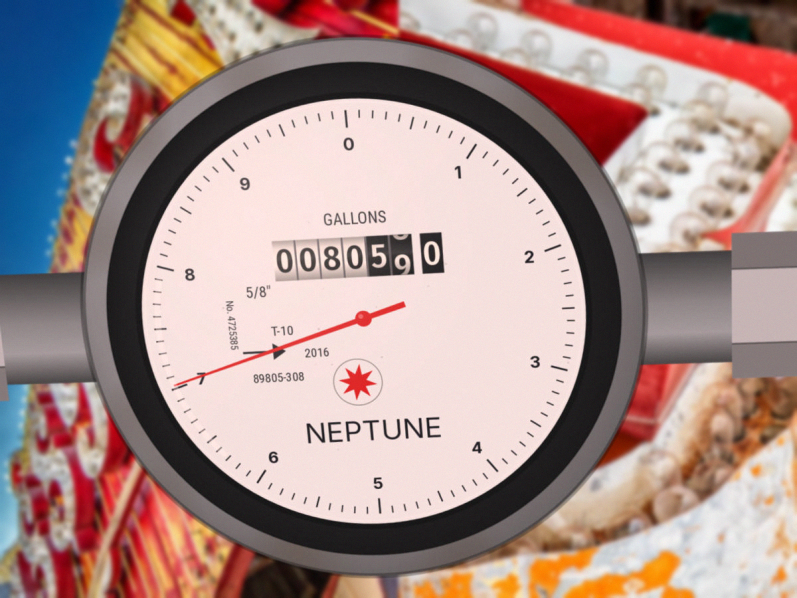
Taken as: 80587.0 gal
